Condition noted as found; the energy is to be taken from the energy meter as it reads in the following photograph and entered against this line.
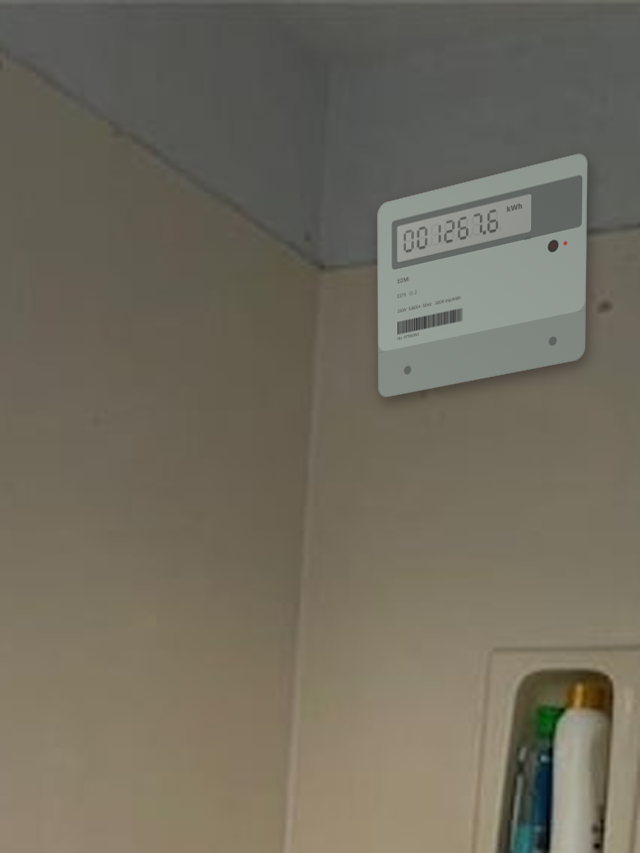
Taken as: 1267.6 kWh
